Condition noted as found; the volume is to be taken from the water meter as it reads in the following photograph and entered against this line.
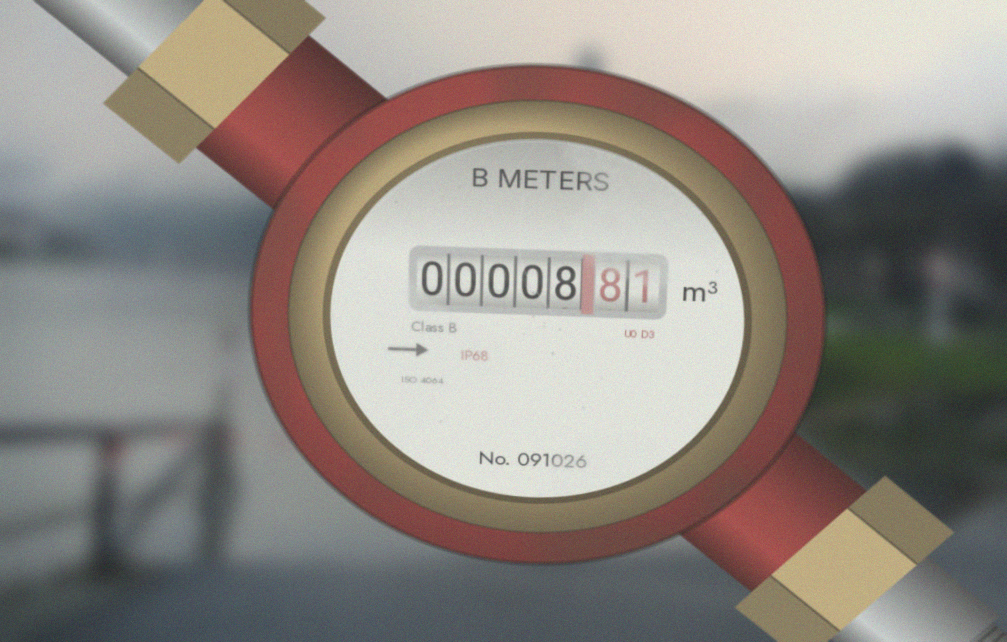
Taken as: 8.81 m³
